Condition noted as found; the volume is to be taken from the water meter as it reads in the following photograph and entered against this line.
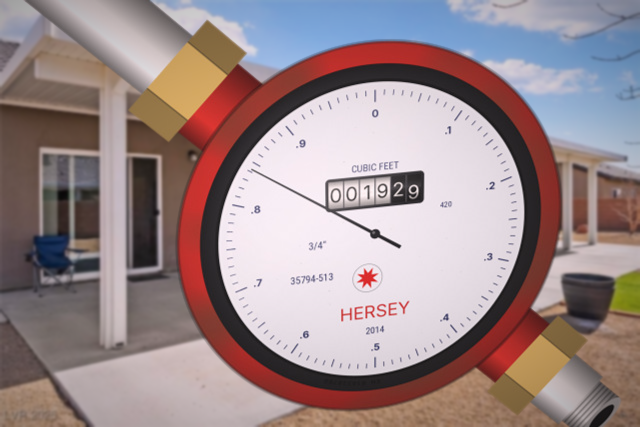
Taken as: 1928.84 ft³
